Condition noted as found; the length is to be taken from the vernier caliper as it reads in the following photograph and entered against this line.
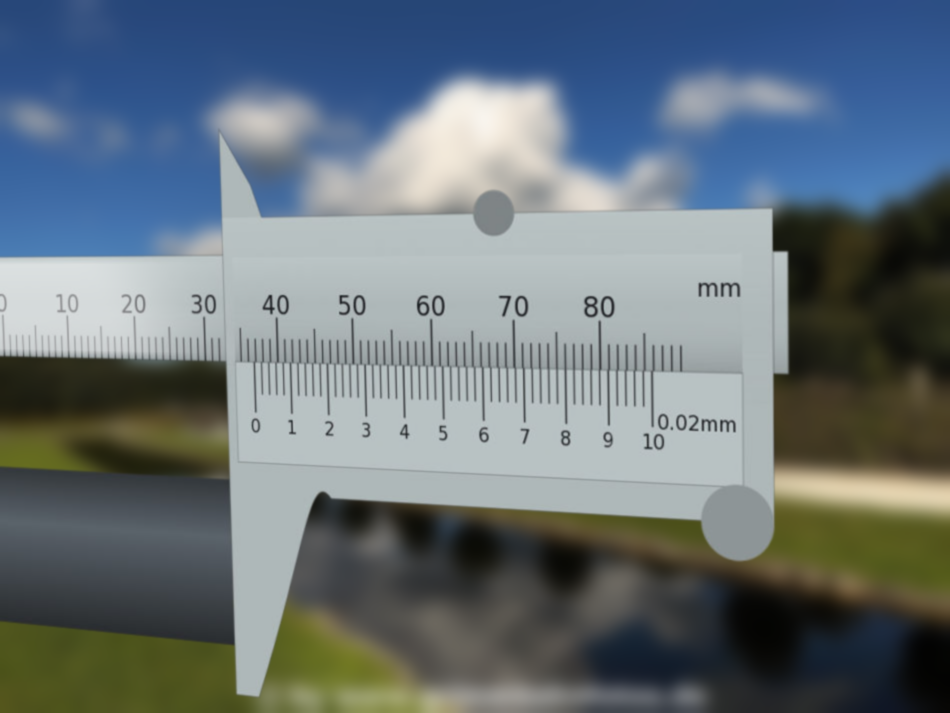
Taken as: 36.8 mm
